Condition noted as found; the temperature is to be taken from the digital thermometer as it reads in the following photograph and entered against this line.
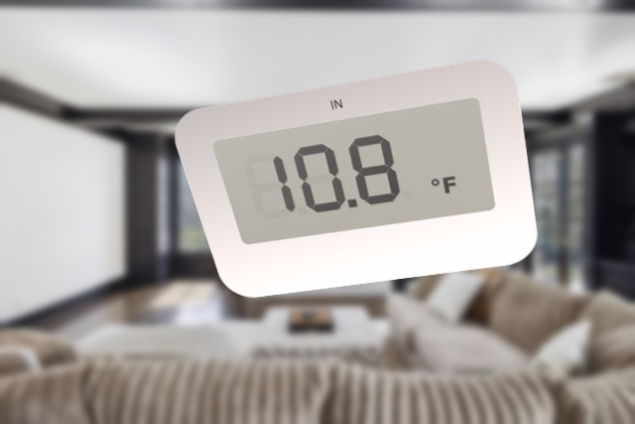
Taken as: 10.8 °F
